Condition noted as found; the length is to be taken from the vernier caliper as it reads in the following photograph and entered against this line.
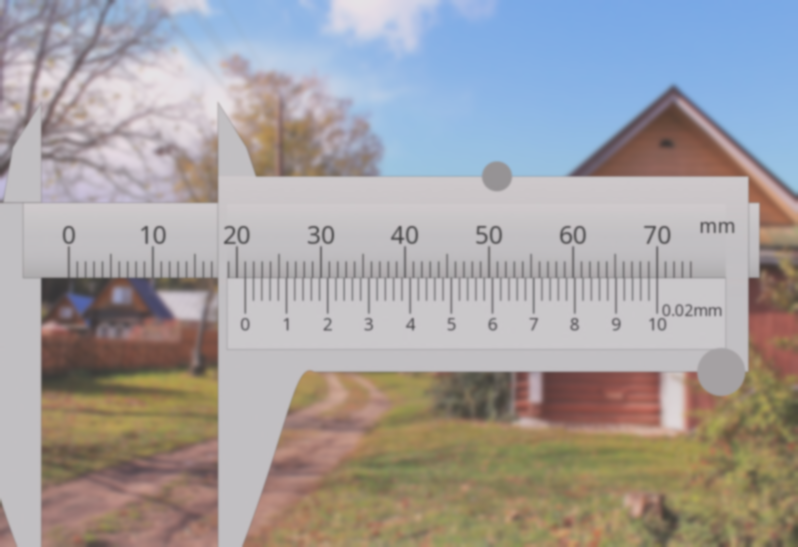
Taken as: 21.0 mm
